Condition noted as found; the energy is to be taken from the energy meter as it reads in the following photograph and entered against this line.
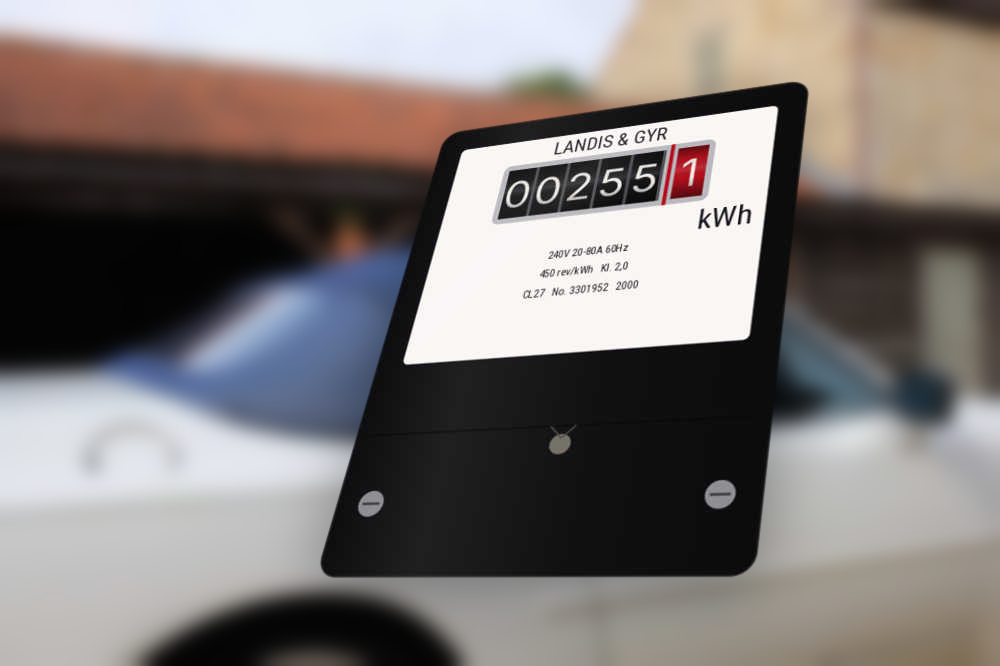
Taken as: 255.1 kWh
